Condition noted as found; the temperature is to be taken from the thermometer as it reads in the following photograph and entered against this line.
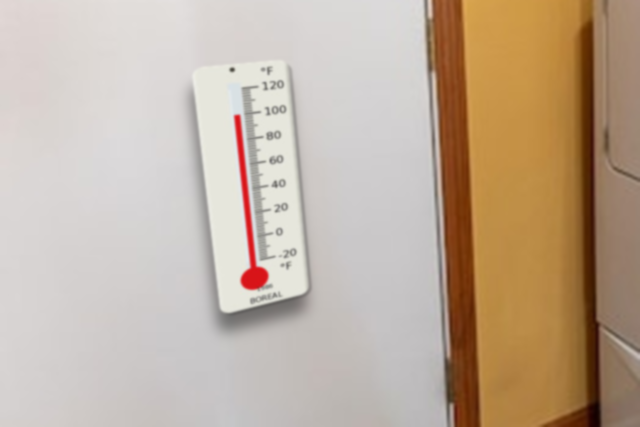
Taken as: 100 °F
